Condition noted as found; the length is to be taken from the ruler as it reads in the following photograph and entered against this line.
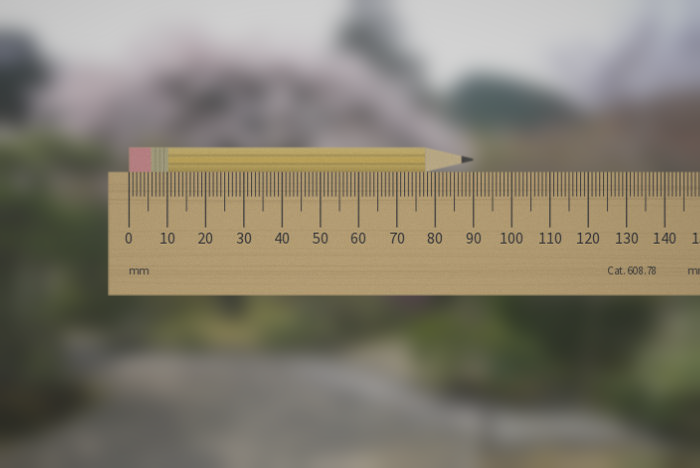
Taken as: 90 mm
